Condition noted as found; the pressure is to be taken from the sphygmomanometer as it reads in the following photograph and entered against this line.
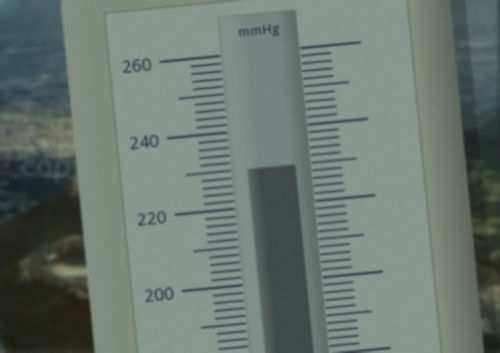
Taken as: 230 mmHg
